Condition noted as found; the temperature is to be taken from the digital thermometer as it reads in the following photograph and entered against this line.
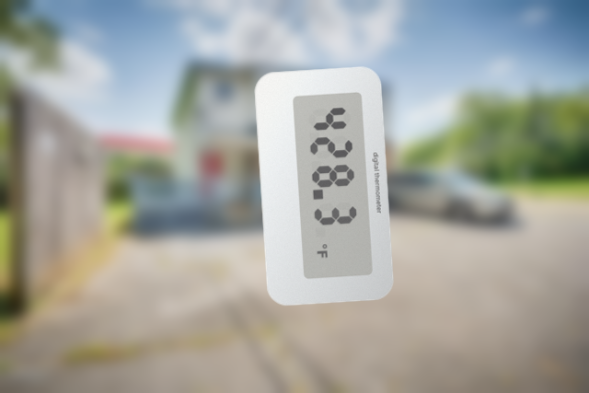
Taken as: 428.3 °F
